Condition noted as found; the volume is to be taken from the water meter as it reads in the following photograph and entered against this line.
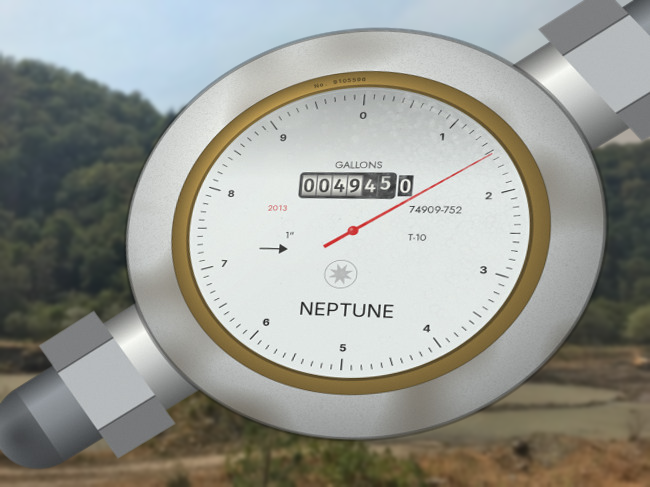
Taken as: 49451.5 gal
